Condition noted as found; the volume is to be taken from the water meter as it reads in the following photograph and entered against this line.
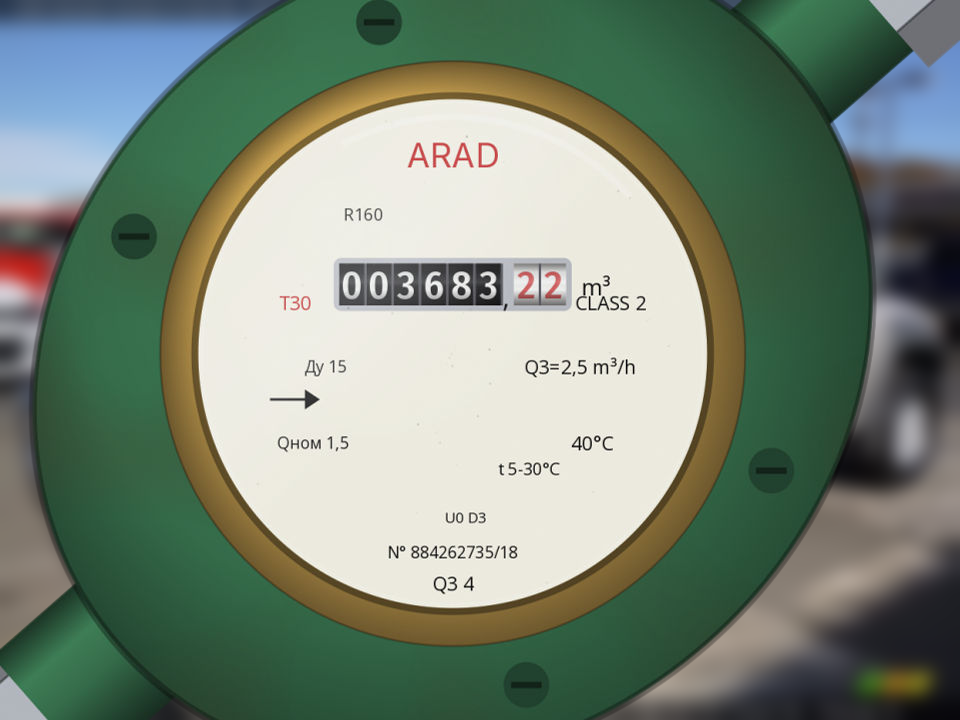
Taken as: 3683.22 m³
